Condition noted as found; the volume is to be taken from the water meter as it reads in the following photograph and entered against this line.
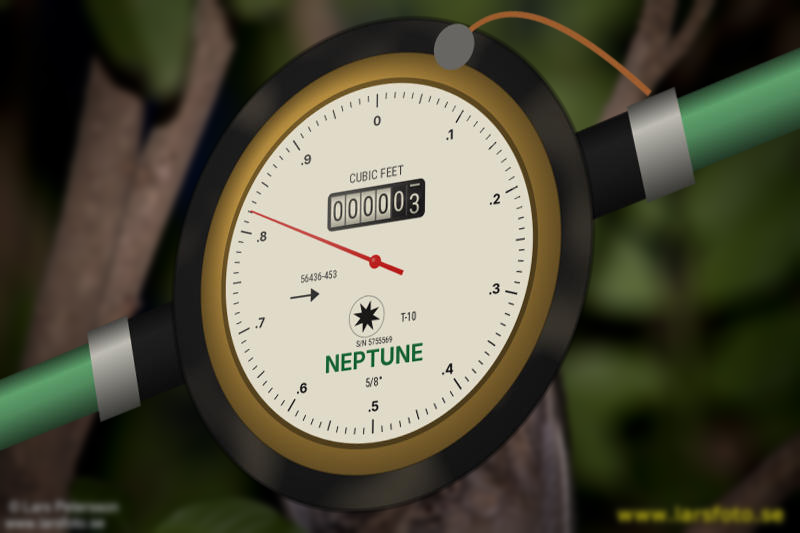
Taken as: 2.82 ft³
